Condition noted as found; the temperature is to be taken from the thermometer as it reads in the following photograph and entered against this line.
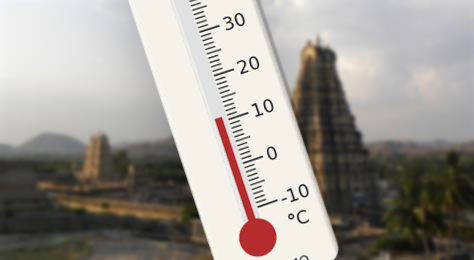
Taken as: 11 °C
